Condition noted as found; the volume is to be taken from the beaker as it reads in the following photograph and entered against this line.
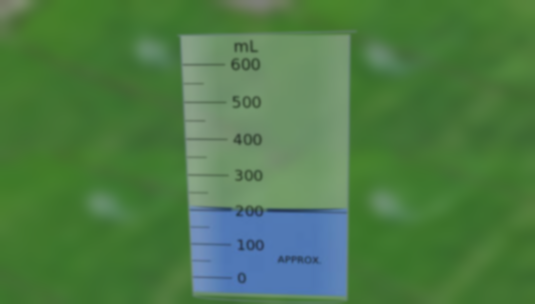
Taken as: 200 mL
